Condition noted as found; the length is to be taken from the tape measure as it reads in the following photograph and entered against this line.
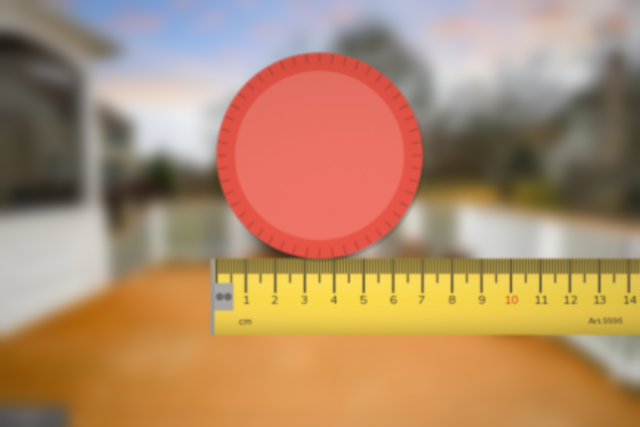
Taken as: 7 cm
